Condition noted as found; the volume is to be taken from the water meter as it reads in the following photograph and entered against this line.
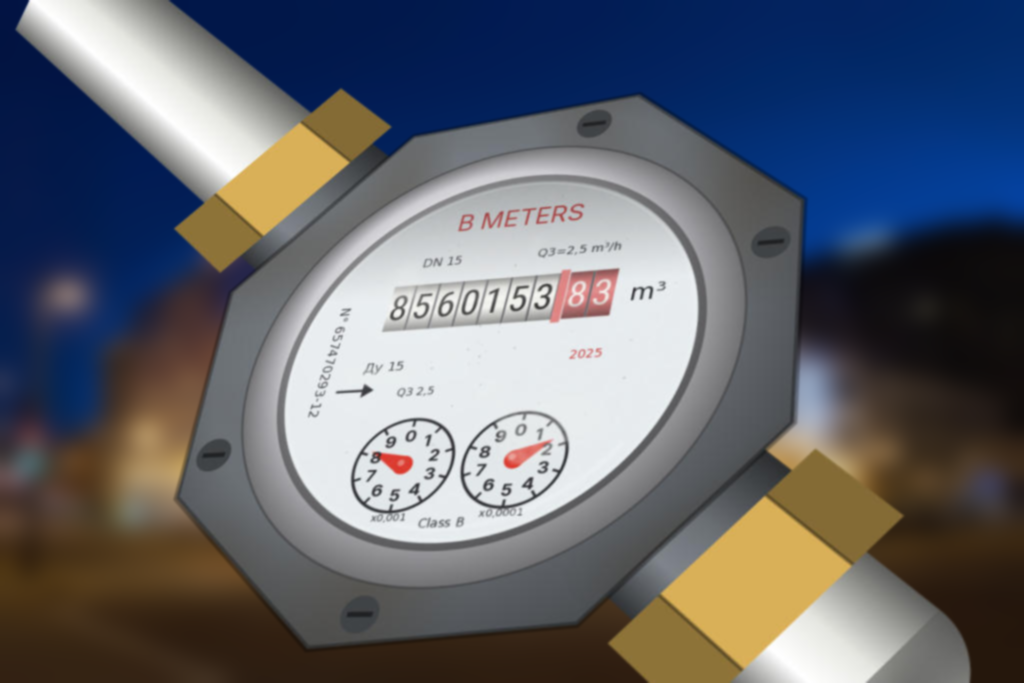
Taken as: 8560153.8381 m³
